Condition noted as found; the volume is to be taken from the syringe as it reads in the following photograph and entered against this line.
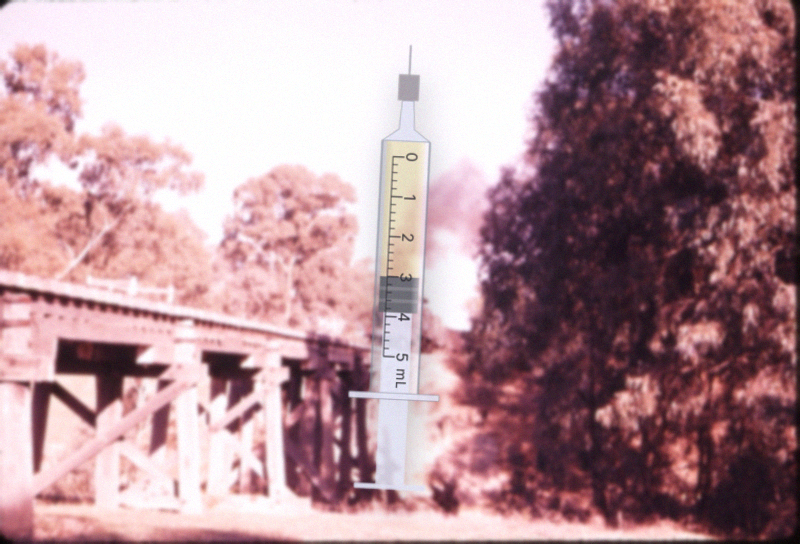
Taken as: 3 mL
